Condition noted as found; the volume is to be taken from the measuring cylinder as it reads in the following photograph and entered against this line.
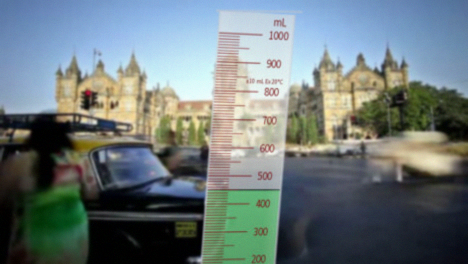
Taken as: 450 mL
